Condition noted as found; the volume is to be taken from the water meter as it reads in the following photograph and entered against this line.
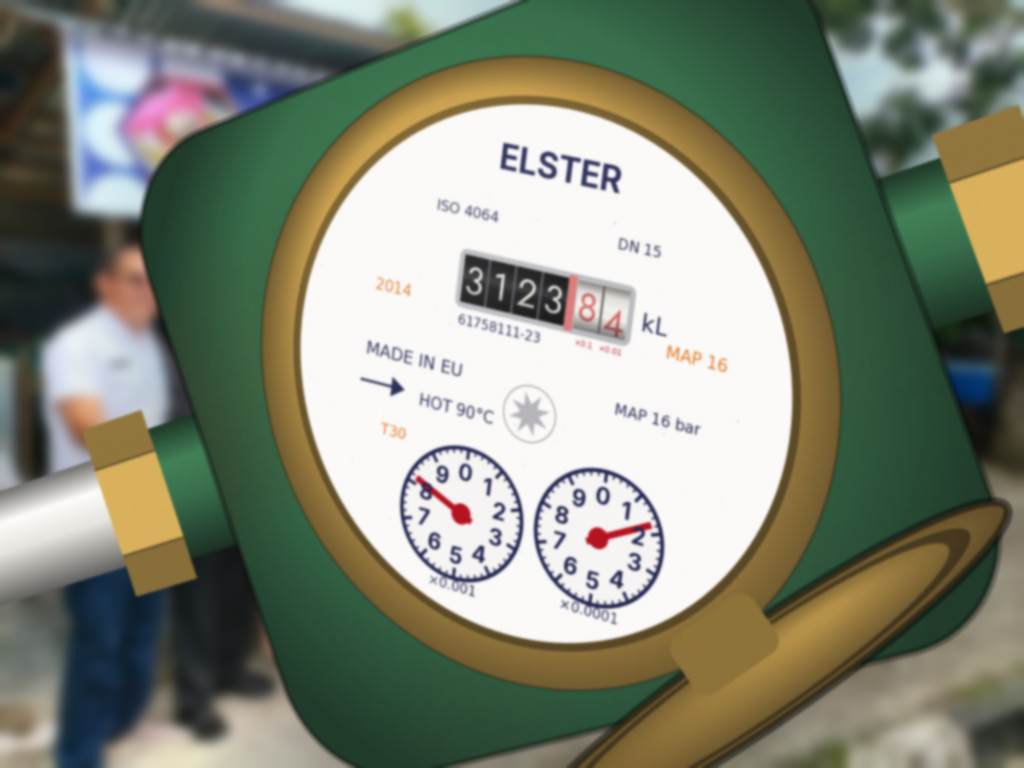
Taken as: 3123.8381 kL
